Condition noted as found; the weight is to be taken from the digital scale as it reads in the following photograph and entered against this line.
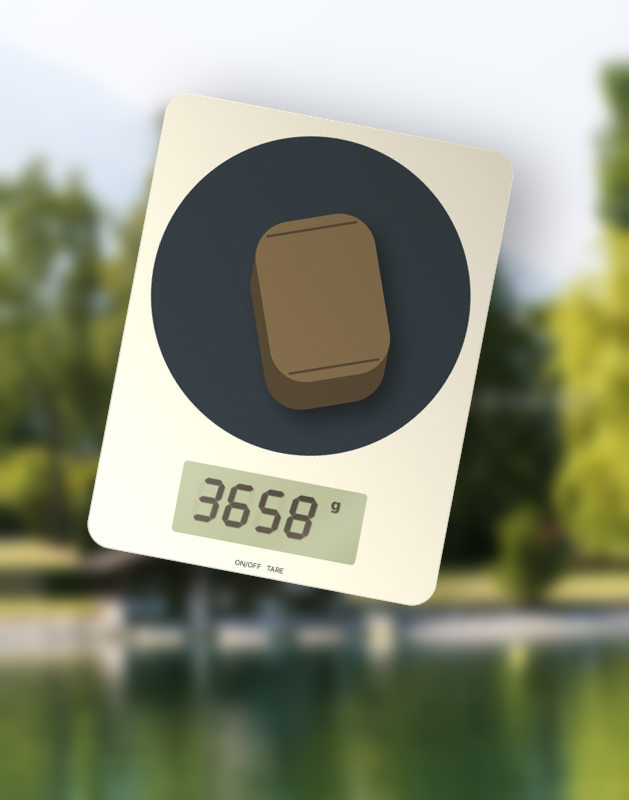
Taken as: 3658 g
